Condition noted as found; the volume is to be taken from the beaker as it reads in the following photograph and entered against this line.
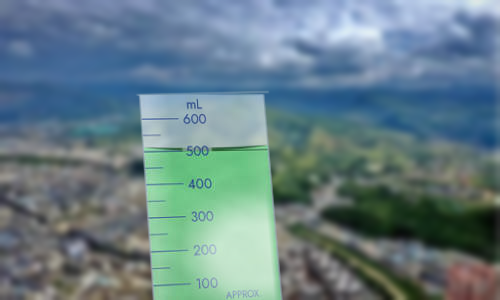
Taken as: 500 mL
